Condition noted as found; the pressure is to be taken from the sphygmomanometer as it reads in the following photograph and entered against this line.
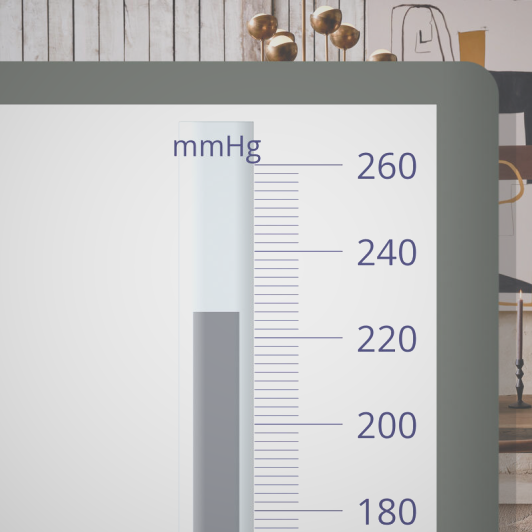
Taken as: 226 mmHg
